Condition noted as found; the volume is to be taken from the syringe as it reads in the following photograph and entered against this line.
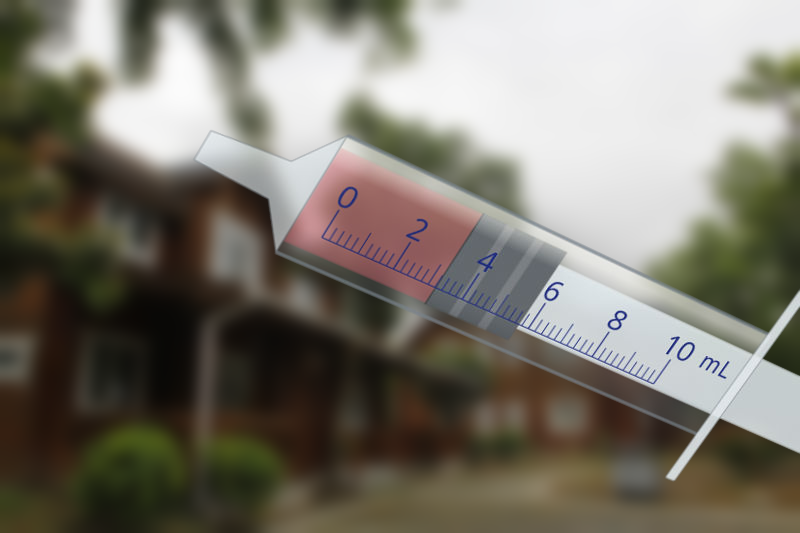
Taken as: 3.2 mL
